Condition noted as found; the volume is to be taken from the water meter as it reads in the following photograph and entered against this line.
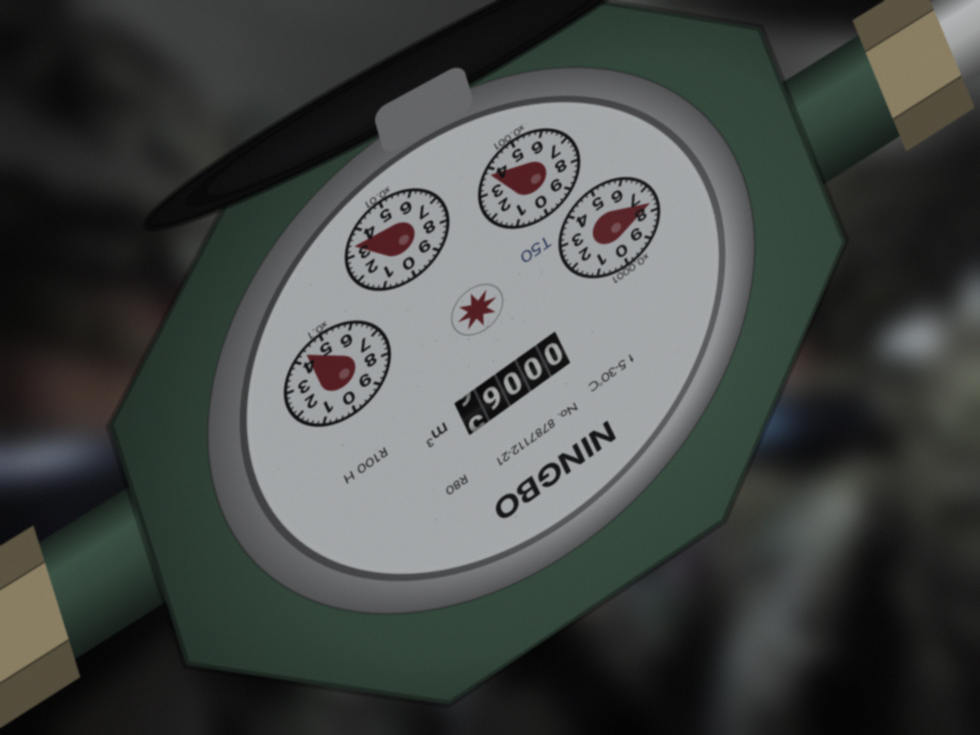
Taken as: 65.4337 m³
